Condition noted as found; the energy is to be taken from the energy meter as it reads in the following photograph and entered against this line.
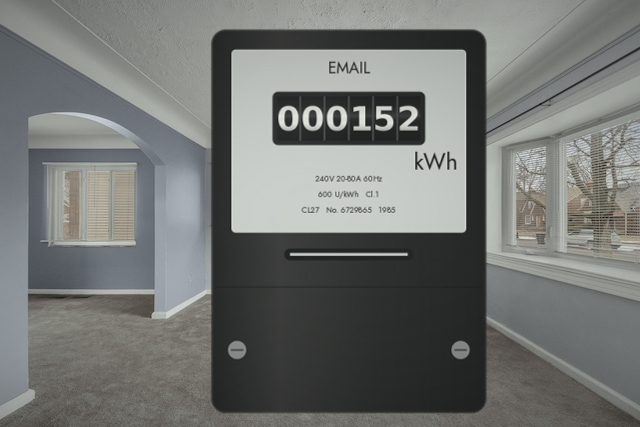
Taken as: 152 kWh
